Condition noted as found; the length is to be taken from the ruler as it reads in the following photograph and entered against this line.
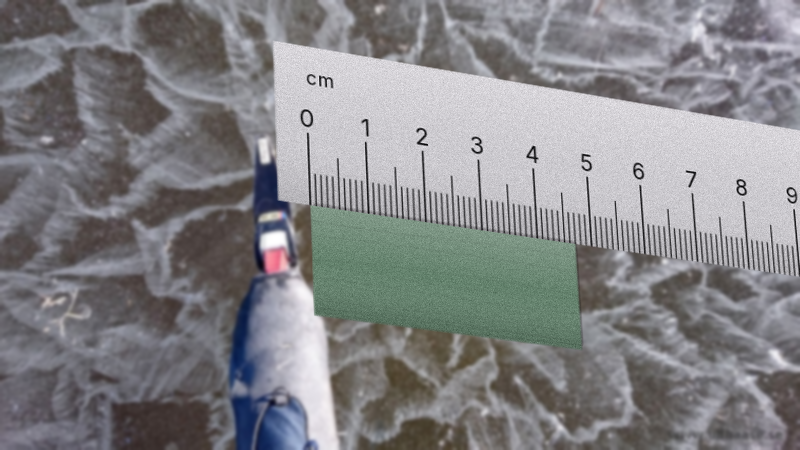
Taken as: 4.7 cm
